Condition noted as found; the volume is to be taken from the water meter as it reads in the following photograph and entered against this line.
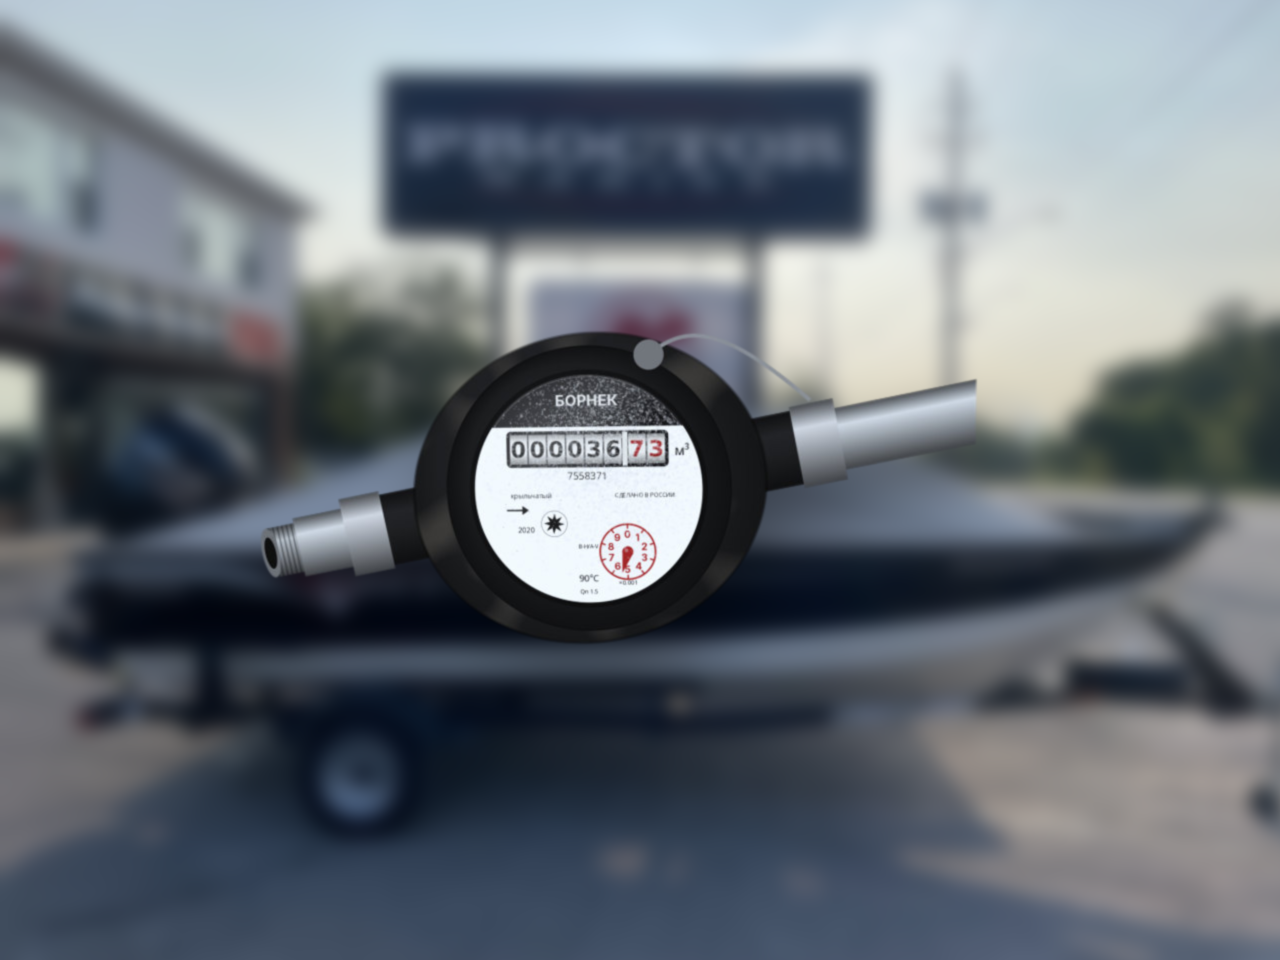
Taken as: 36.735 m³
